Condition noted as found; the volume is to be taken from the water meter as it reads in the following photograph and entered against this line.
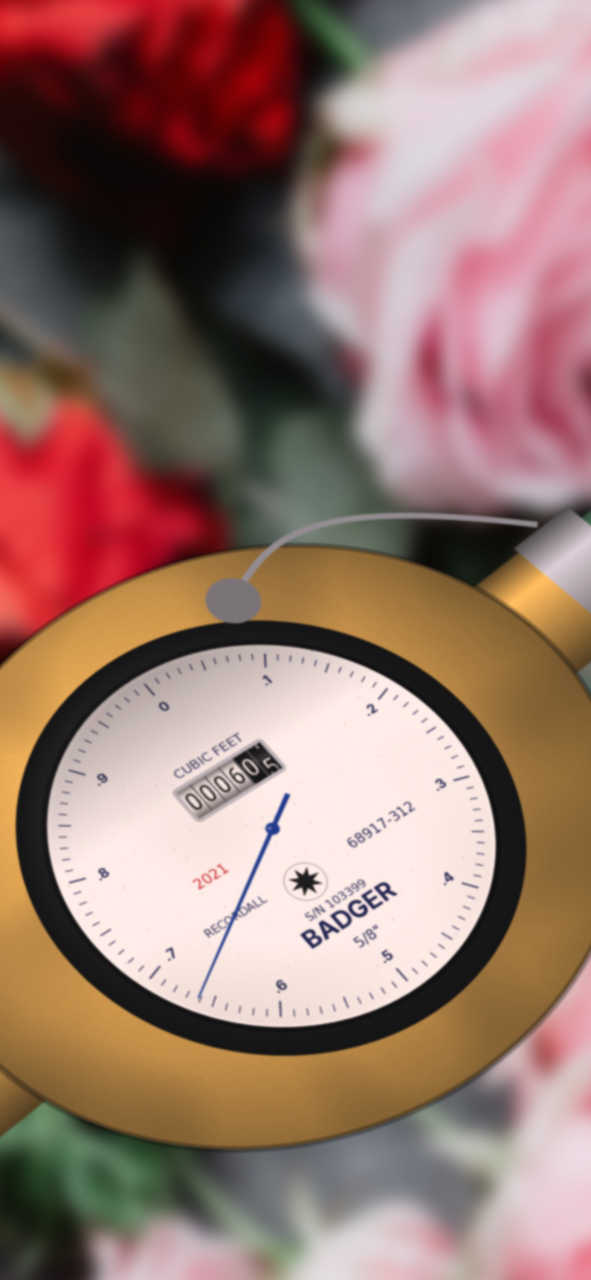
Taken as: 604.66 ft³
